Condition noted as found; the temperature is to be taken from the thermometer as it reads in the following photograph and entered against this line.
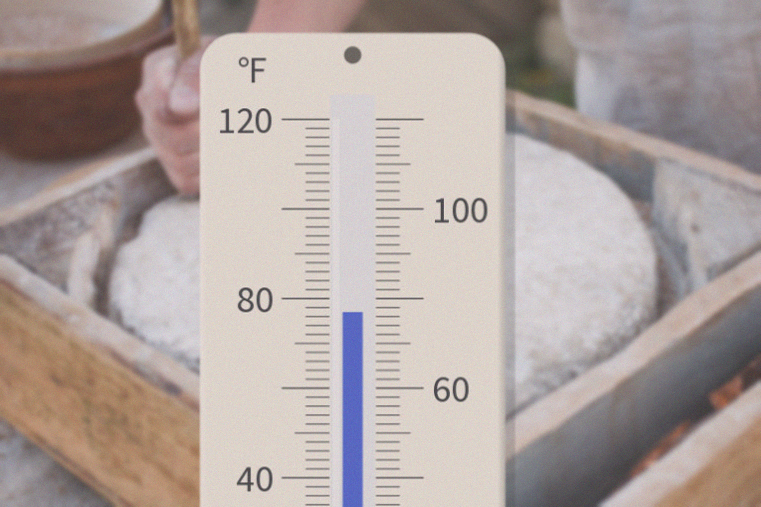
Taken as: 77 °F
